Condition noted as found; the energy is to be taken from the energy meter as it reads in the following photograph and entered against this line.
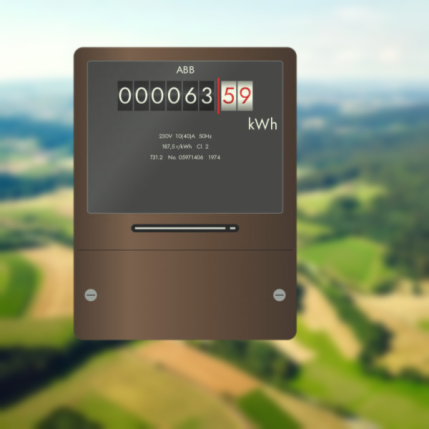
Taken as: 63.59 kWh
